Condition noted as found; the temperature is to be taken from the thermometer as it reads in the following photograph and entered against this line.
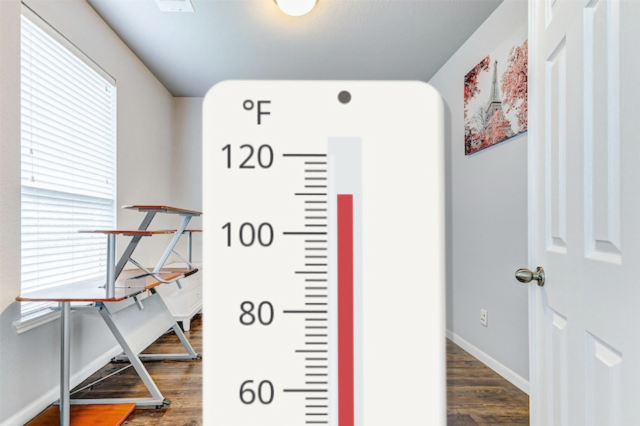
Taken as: 110 °F
